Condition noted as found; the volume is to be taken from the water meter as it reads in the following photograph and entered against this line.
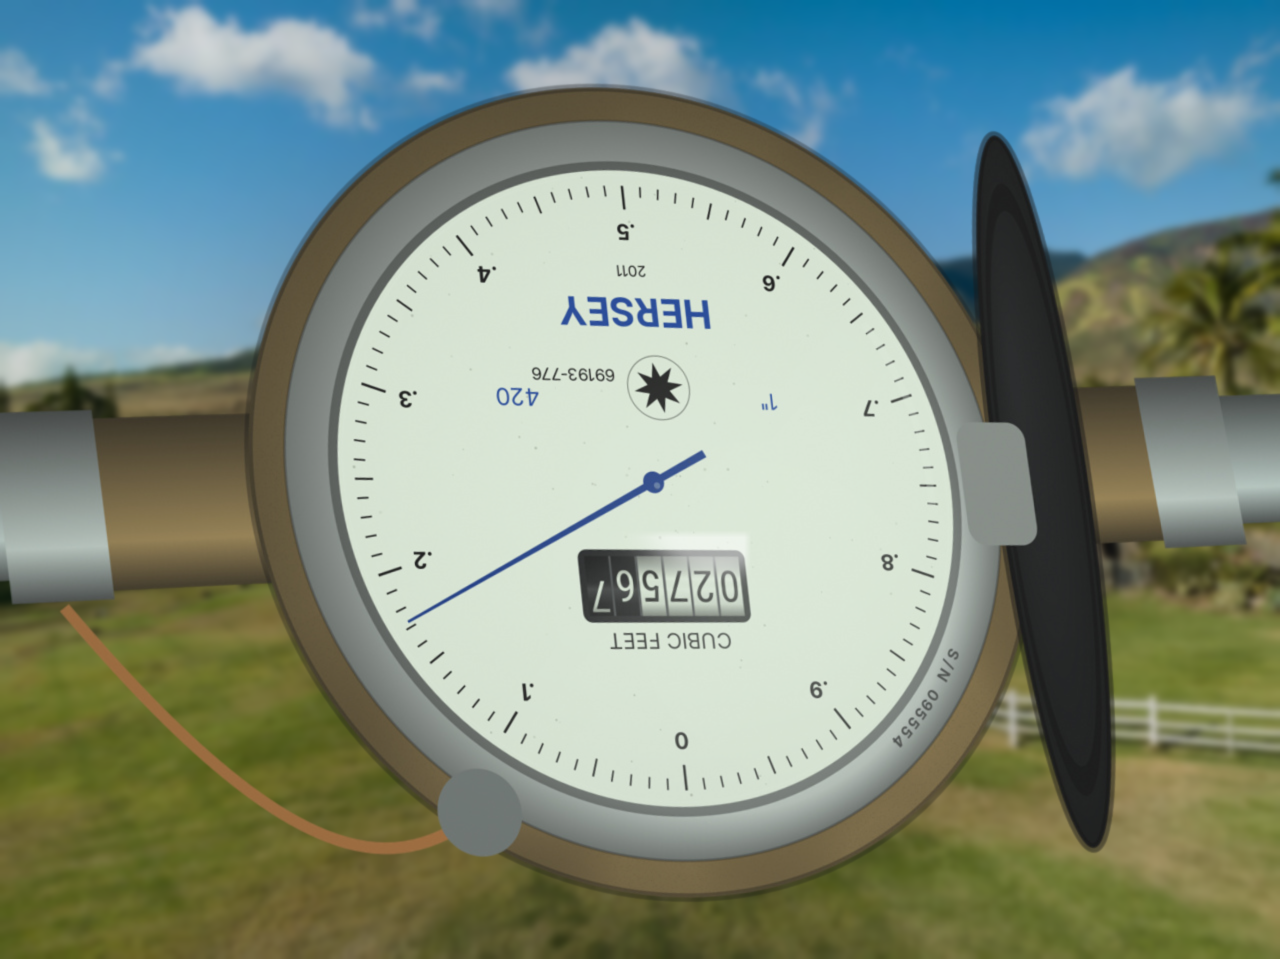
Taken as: 27567.17 ft³
